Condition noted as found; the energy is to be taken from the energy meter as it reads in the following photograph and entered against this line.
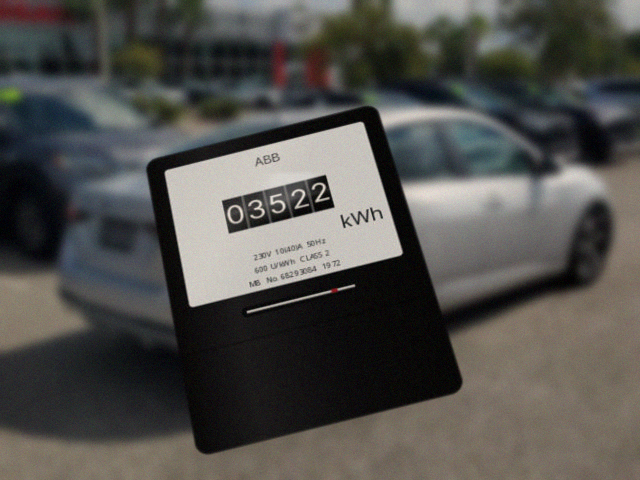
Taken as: 3522 kWh
